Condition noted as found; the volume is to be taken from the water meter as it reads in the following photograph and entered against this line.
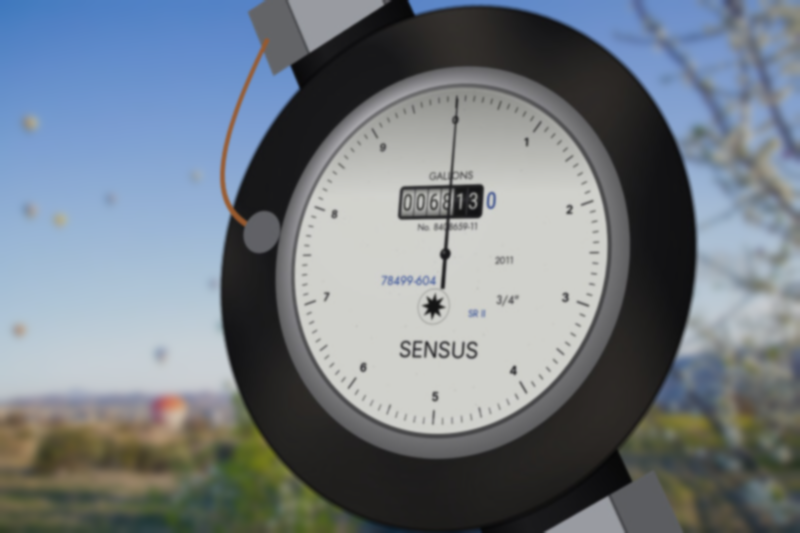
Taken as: 68130.0 gal
